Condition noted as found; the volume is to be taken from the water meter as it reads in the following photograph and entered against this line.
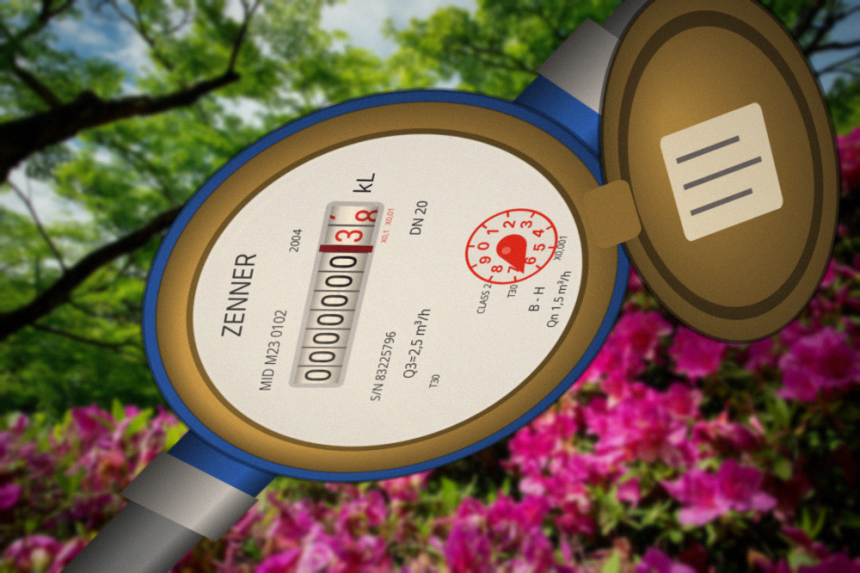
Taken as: 0.376 kL
